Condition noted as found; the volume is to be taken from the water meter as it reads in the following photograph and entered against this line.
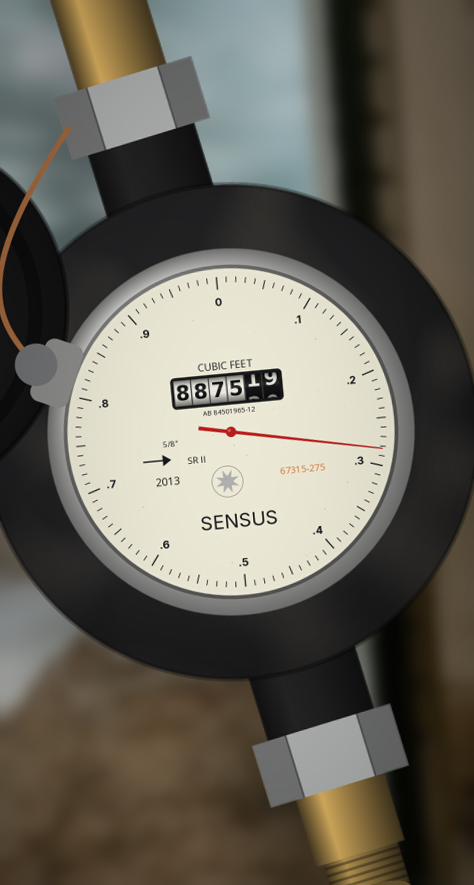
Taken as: 887519.28 ft³
